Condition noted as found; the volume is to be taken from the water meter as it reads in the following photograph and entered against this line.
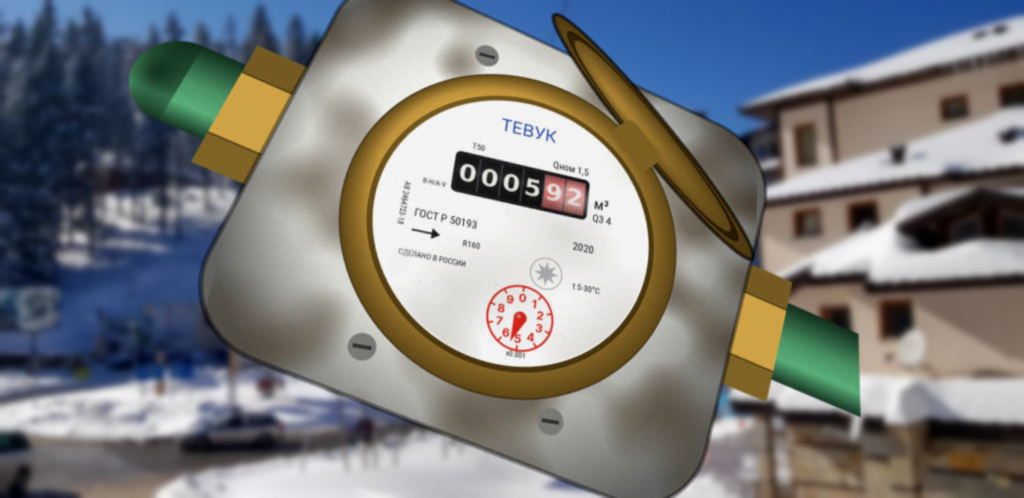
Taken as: 5.925 m³
